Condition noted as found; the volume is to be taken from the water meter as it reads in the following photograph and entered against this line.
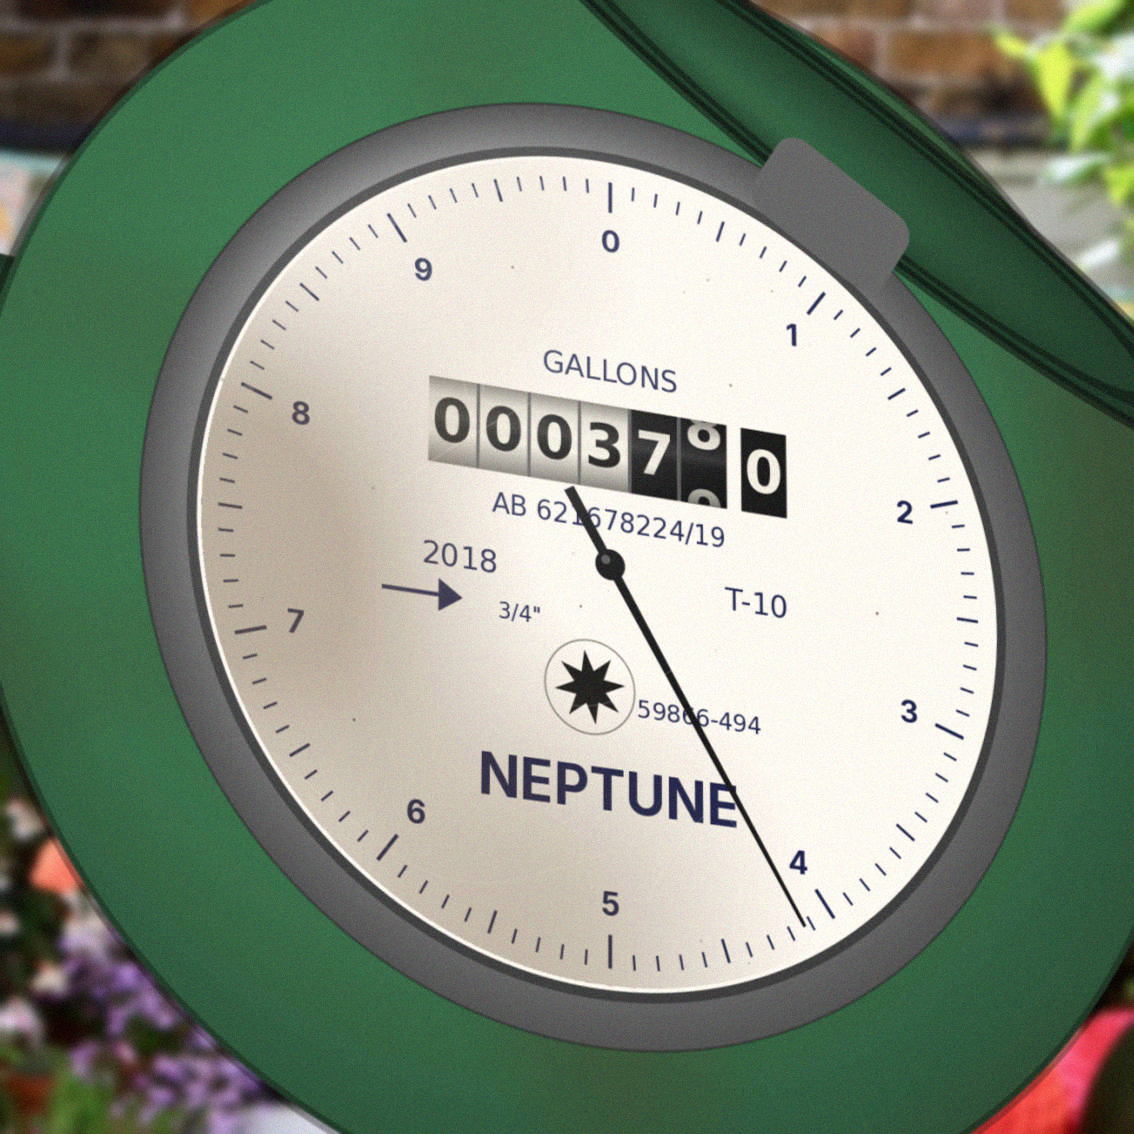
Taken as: 3784.1 gal
